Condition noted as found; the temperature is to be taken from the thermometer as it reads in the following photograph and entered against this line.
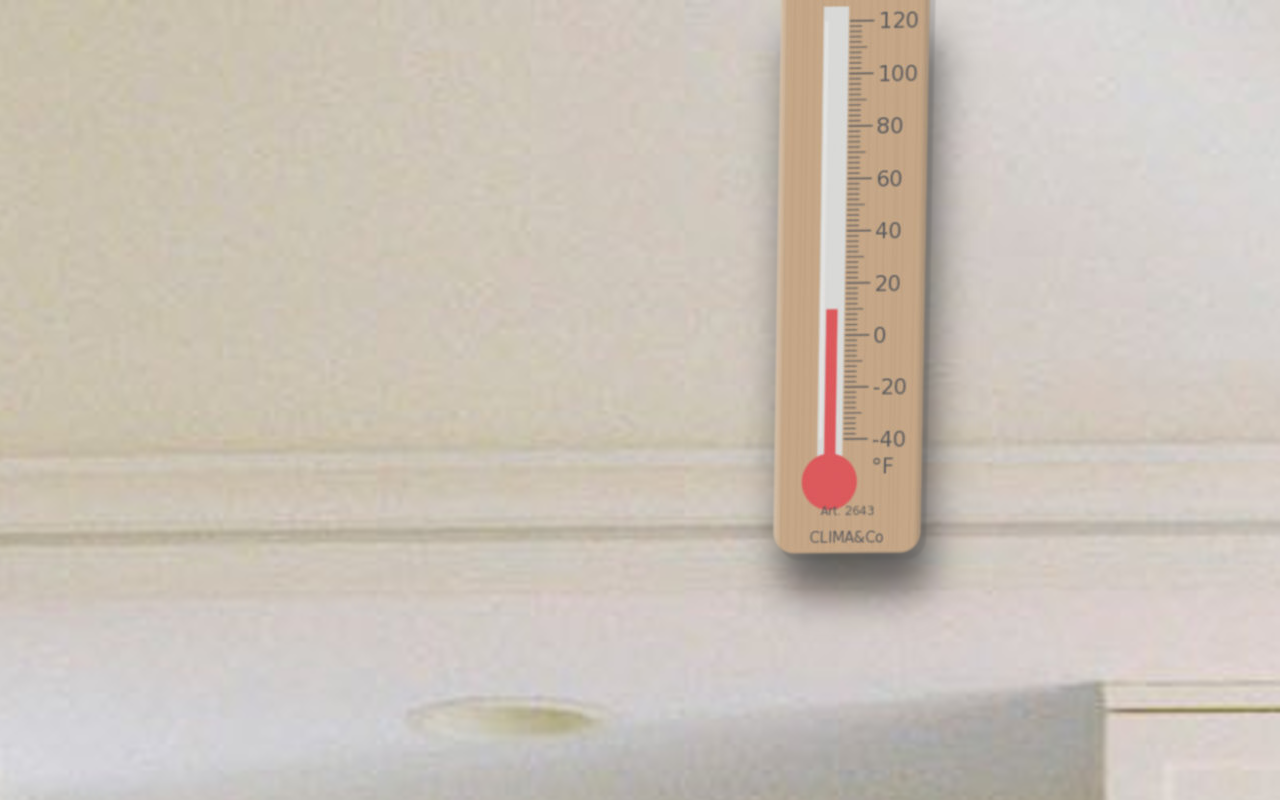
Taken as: 10 °F
